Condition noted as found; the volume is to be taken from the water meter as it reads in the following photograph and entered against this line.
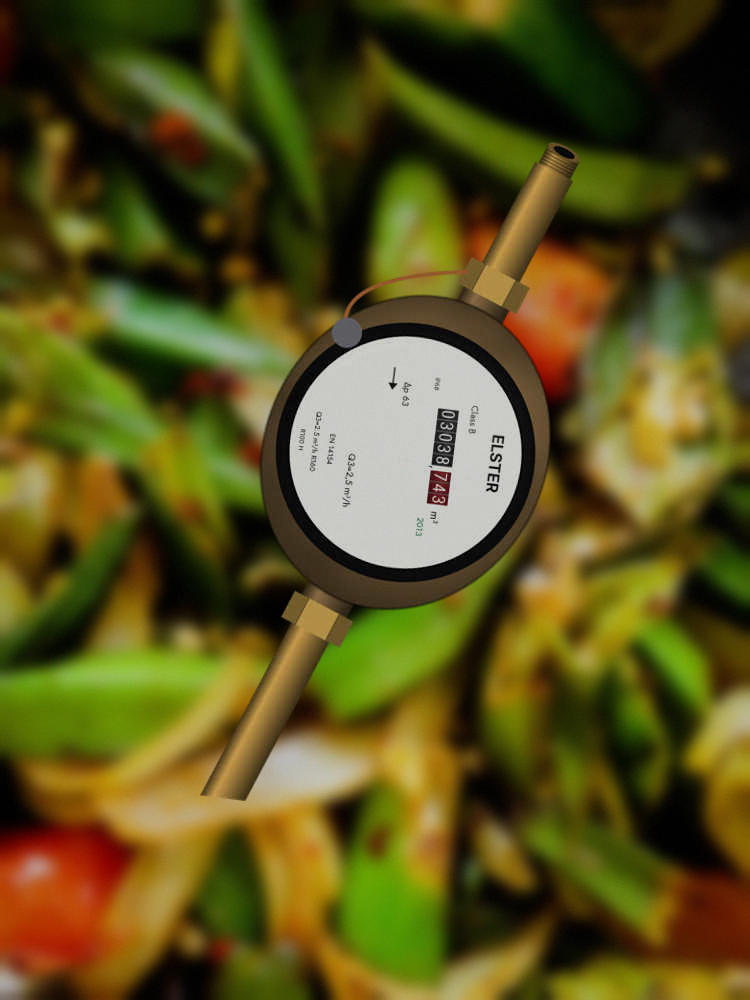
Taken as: 3038.743 m³
